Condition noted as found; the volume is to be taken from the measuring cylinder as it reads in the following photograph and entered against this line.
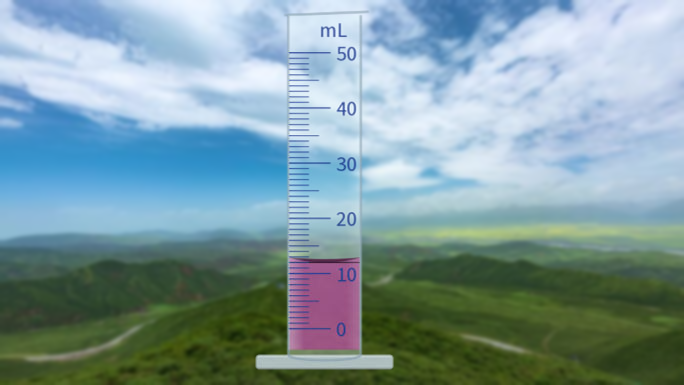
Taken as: 12 mL
